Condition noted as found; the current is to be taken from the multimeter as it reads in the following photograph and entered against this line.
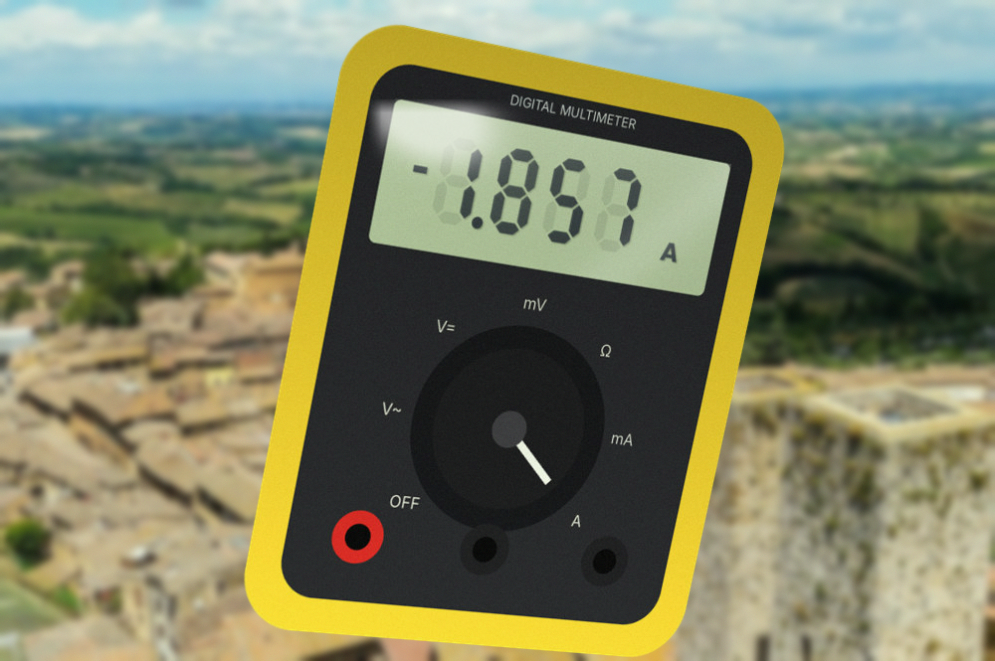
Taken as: -1.857 A
